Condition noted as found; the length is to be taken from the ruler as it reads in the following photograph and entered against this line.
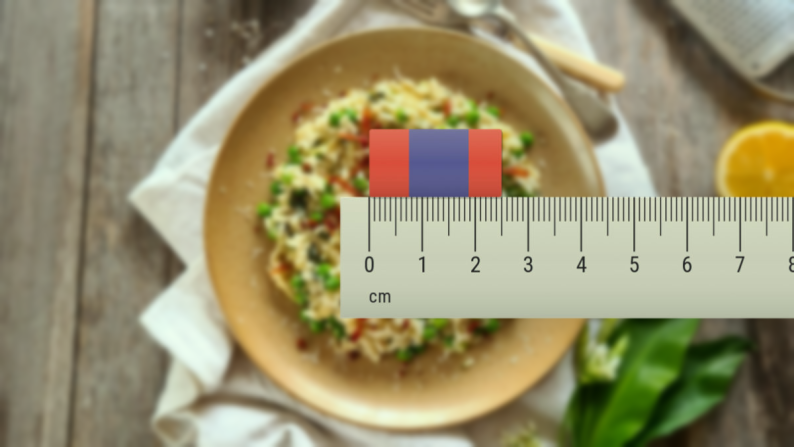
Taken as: 2.5 cm
